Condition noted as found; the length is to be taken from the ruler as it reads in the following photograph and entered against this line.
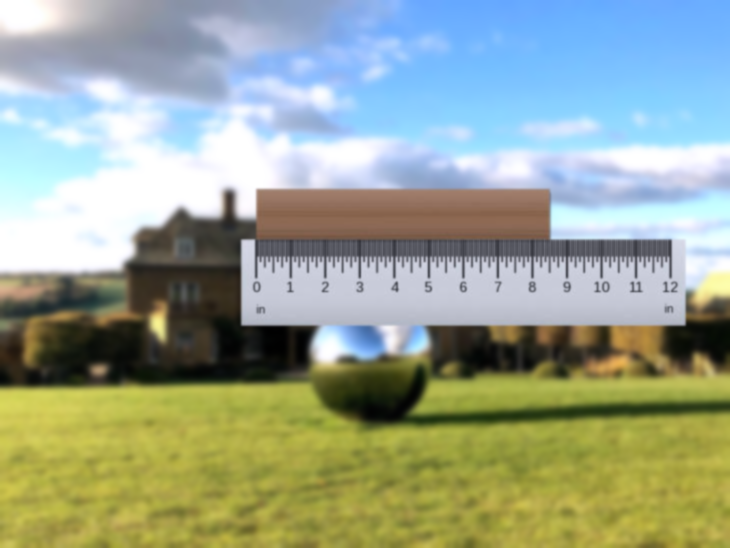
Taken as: 8.5 in
